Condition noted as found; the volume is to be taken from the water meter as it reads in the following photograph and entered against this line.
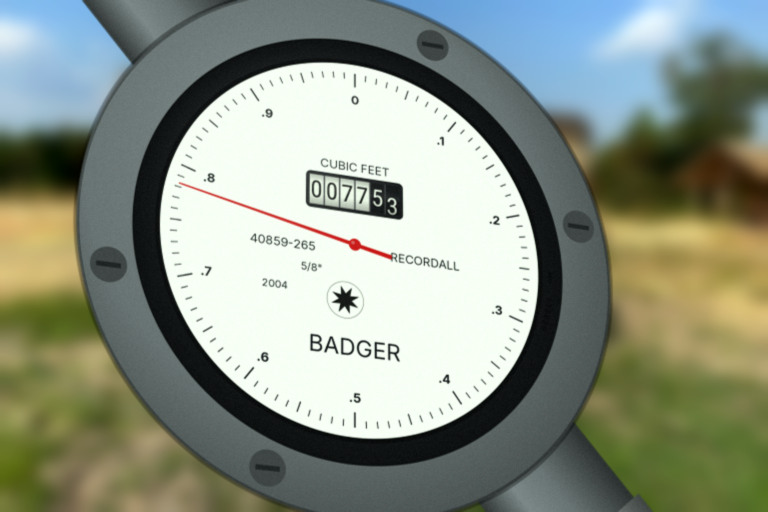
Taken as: 7752.78 ft³
